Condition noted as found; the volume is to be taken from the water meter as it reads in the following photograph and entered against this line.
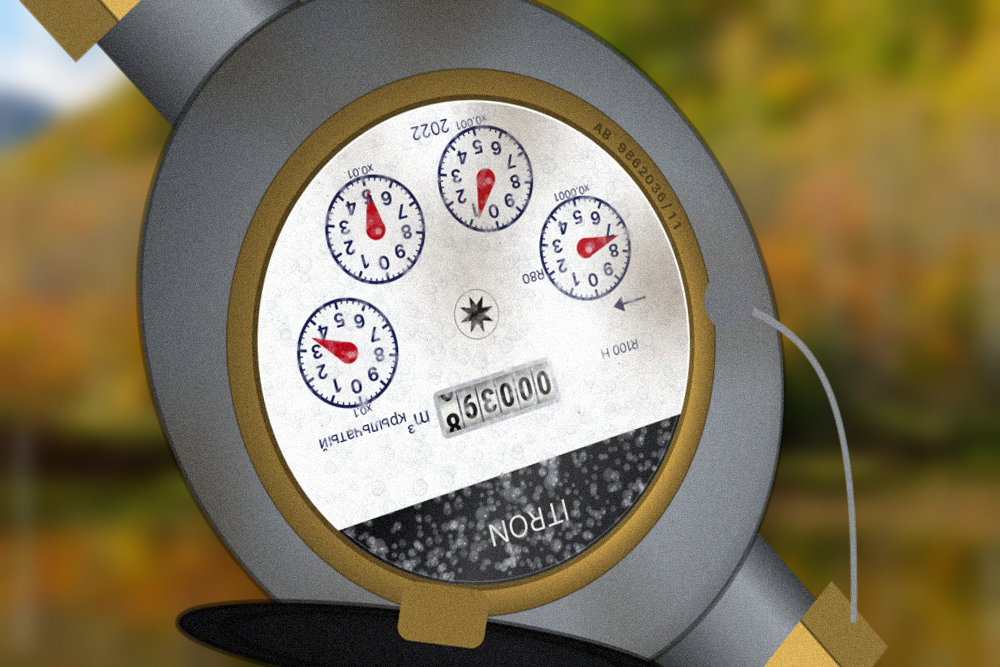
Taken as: 398.3507 m³
